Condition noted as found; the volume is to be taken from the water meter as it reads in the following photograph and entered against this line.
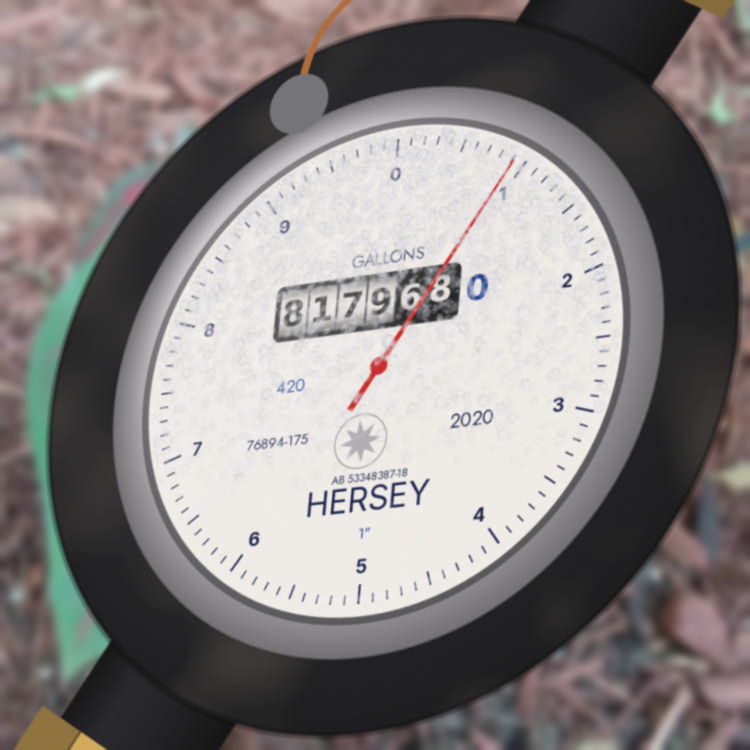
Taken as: 8179680.9 gal
